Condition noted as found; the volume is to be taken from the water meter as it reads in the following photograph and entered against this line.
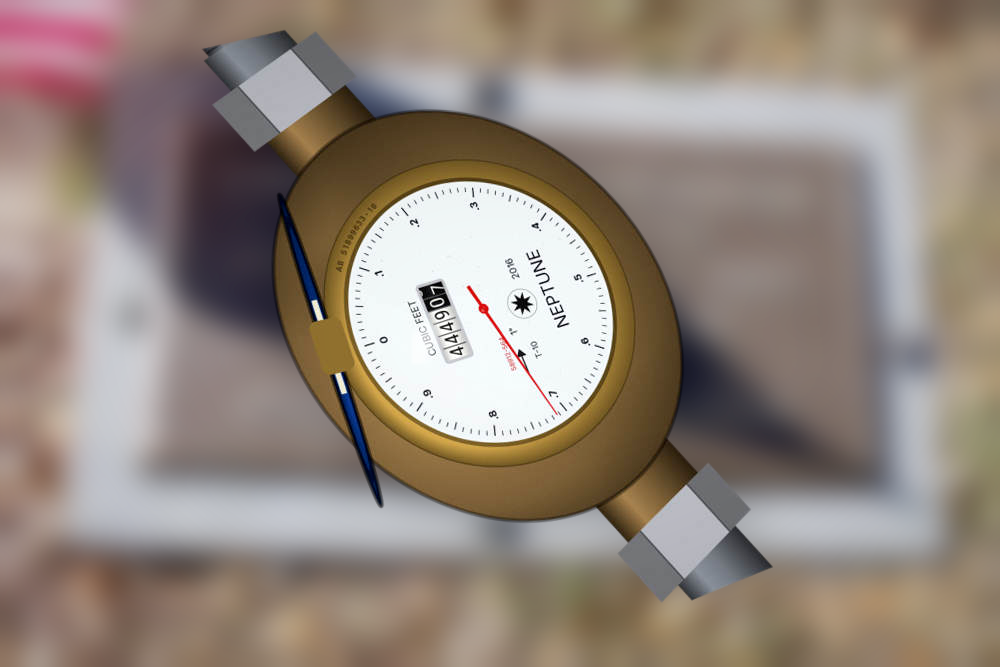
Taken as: 444906.71 ft³
